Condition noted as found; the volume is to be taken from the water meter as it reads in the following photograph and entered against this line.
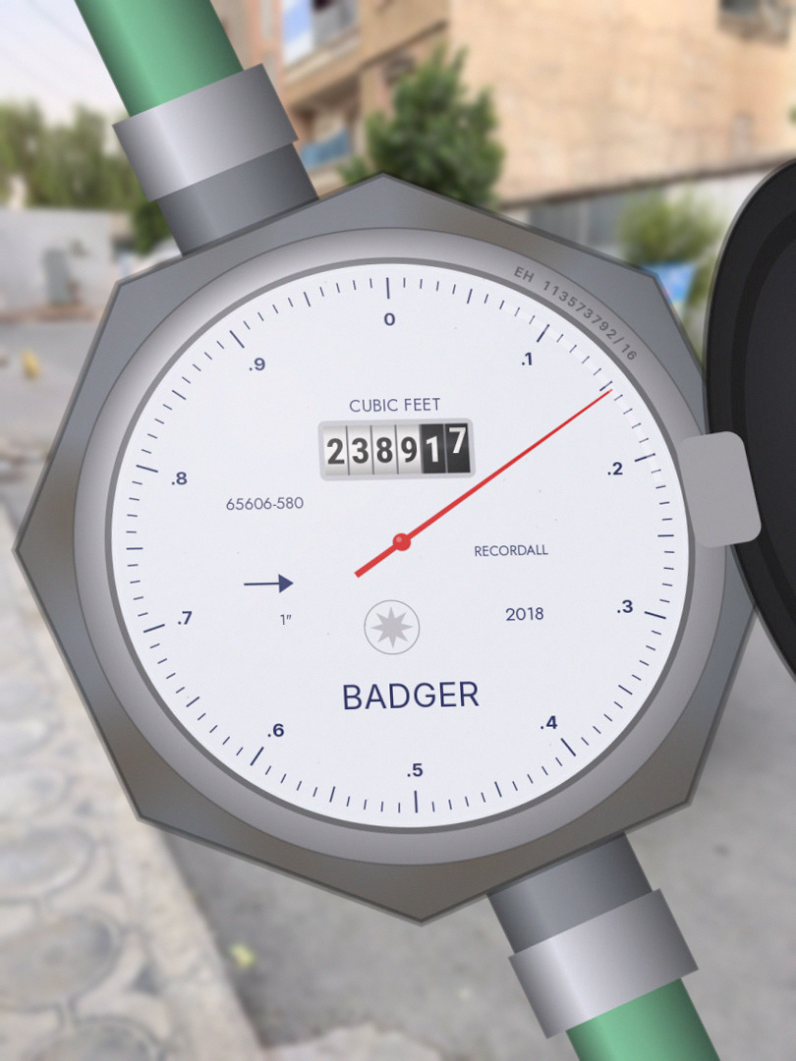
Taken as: 238917.15 ft³
